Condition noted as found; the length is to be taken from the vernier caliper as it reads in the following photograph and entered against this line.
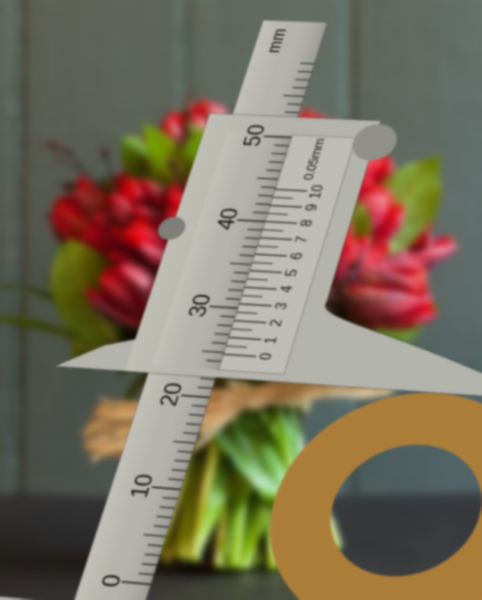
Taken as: 24.8 mm
